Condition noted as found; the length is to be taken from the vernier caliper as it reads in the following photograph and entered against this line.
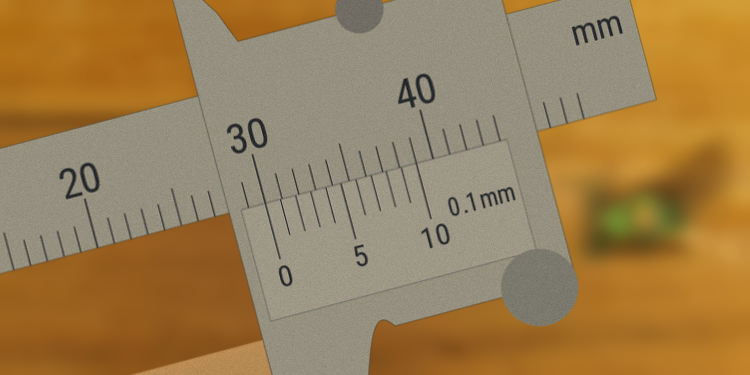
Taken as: 30.0 mm
